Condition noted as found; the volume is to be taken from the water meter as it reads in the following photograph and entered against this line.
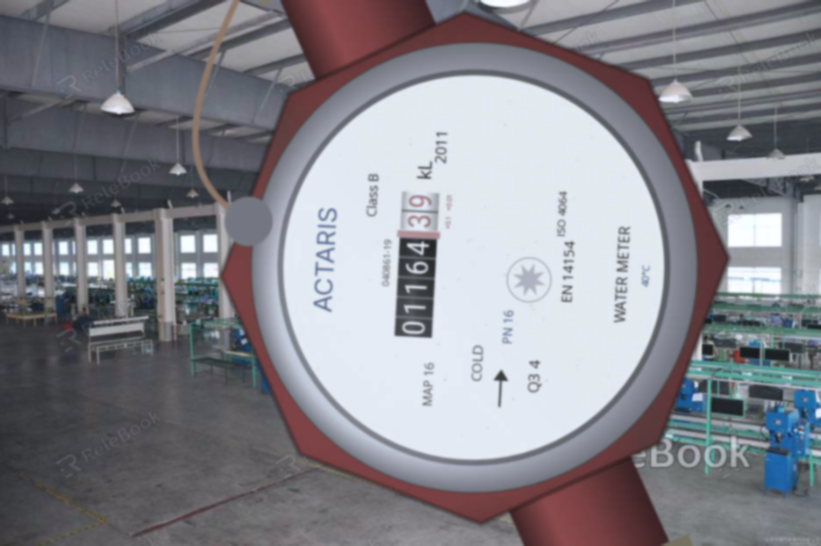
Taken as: 1164.39 kL
